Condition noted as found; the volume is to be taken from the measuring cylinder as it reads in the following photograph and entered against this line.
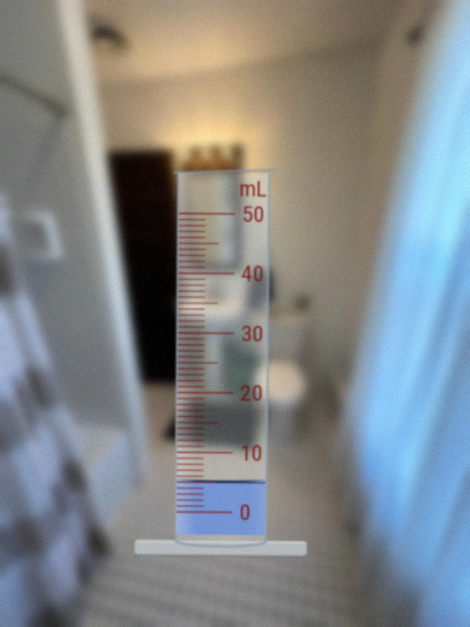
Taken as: 5 mL
